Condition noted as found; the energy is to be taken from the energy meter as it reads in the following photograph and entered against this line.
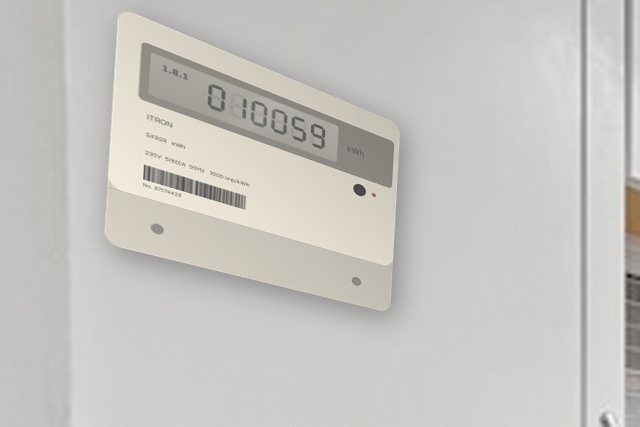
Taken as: 10059 kWh
